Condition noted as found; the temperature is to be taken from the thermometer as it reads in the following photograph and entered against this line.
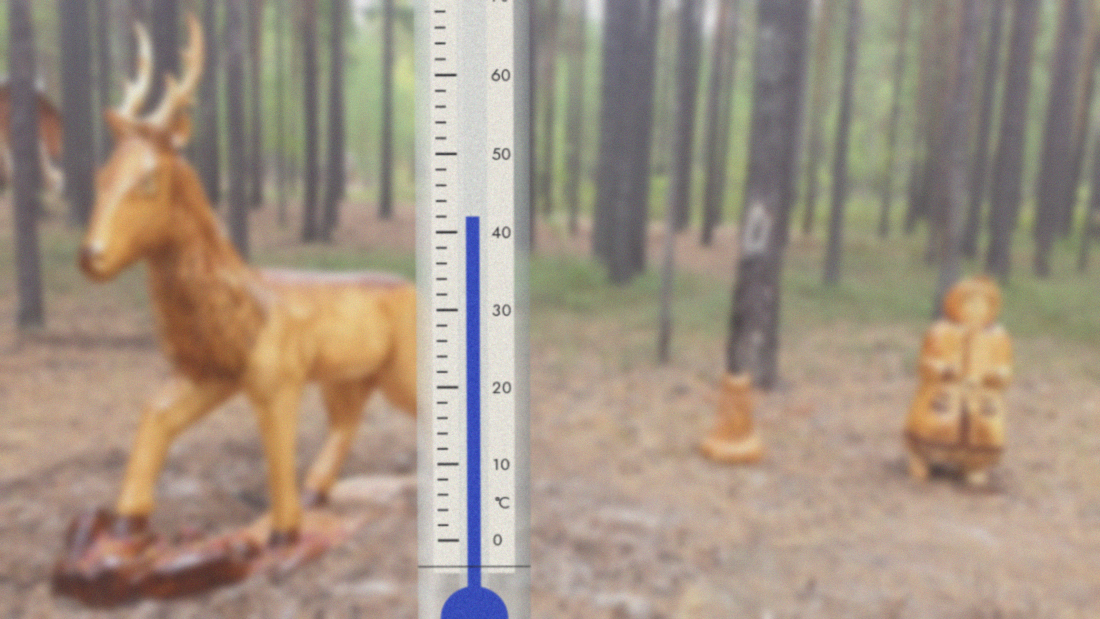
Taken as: 42 °C
